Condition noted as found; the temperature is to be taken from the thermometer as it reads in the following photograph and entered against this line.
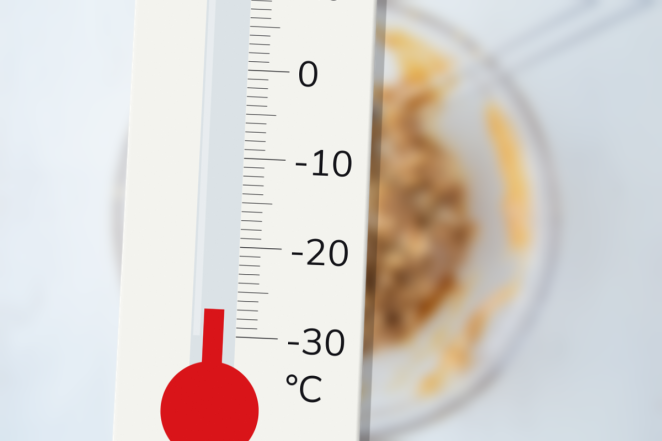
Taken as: -27 °C
